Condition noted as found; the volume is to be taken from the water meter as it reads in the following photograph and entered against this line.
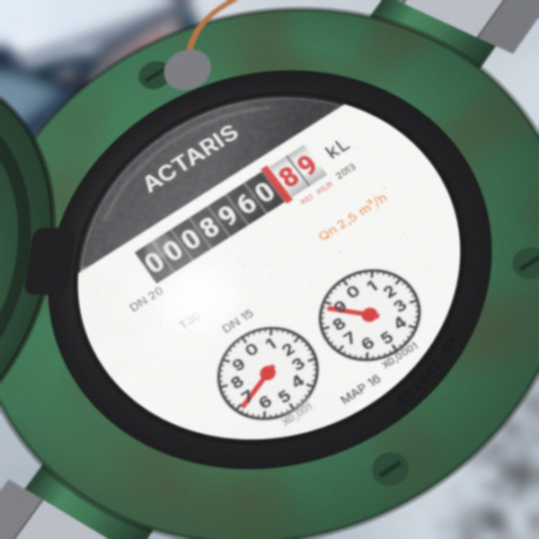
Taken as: 8960.8968 kL
